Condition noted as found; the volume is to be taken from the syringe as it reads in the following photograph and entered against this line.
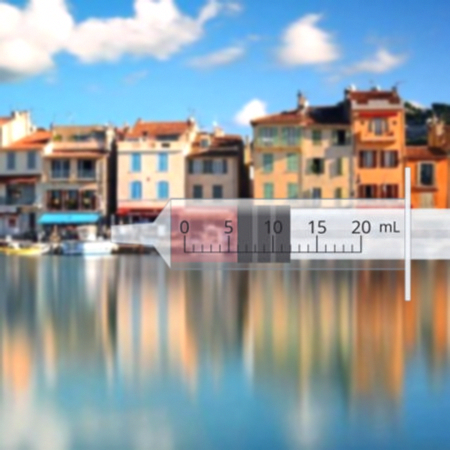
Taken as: 6 mL
